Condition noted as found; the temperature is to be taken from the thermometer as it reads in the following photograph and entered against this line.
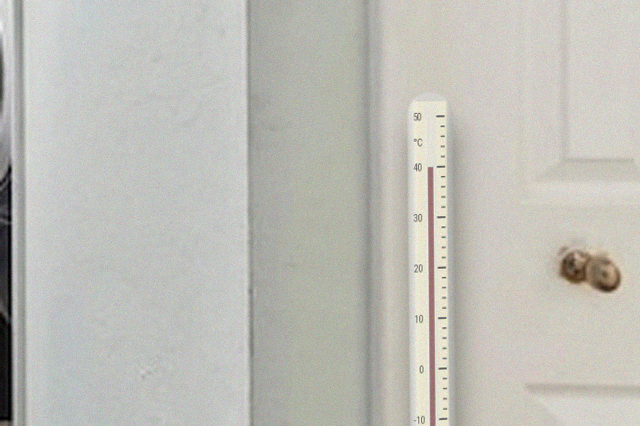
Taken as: 40 °C
